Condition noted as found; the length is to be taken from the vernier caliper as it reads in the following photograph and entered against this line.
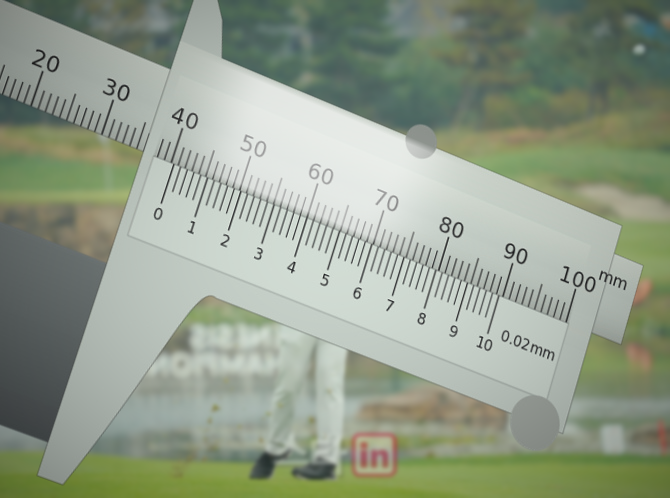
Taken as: 40.4 mm
